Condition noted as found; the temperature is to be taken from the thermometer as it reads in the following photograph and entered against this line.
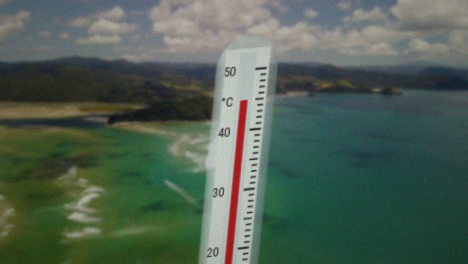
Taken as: 45 °C
